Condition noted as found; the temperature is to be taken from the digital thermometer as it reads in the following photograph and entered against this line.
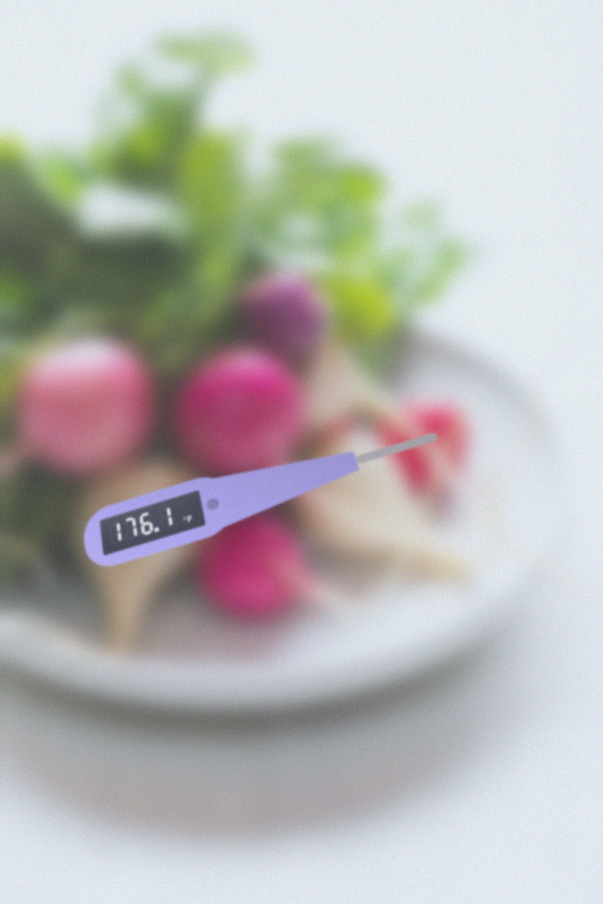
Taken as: 176.1 °F
